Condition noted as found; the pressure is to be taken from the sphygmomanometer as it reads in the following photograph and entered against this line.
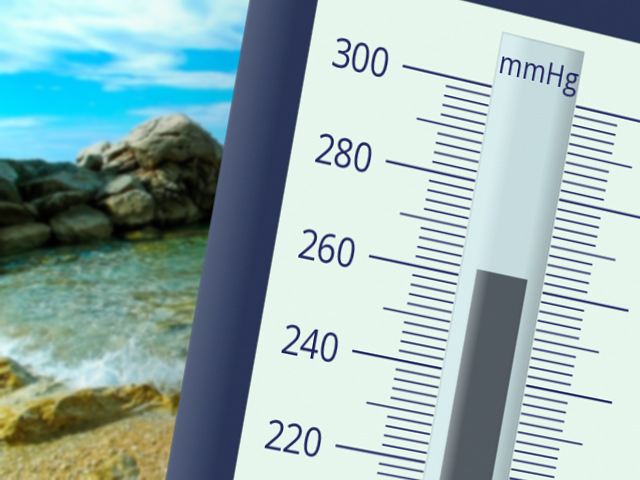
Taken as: 262 mmHg
